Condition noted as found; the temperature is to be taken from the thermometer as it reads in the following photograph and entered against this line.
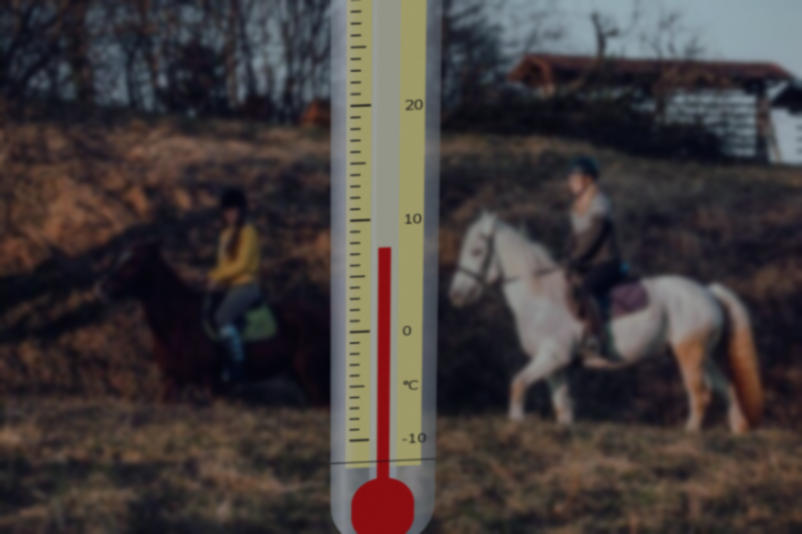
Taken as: 7.5 °C
